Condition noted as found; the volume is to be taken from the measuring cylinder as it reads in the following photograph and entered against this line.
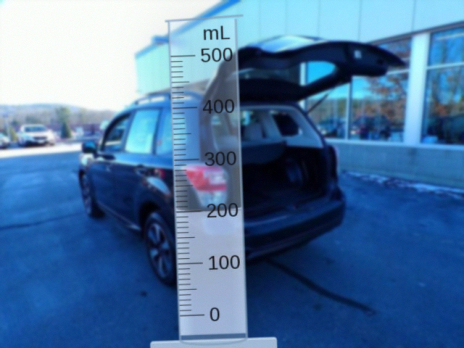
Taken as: 200 mL
